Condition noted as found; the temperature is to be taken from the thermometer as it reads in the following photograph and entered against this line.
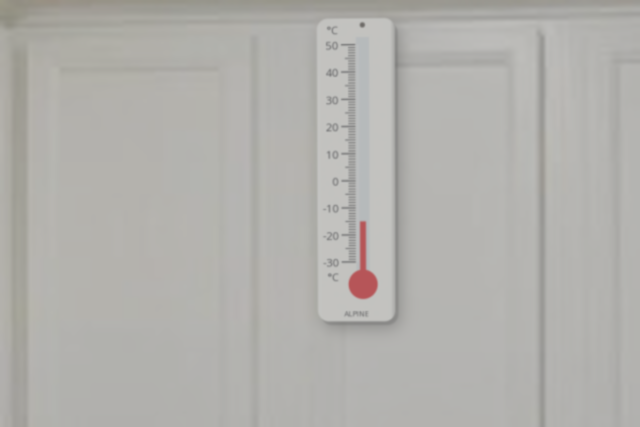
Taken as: -15 °C
